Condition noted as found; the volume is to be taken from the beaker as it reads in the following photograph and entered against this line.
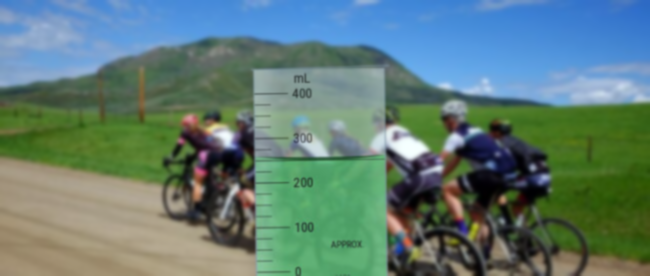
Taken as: 250 mL
